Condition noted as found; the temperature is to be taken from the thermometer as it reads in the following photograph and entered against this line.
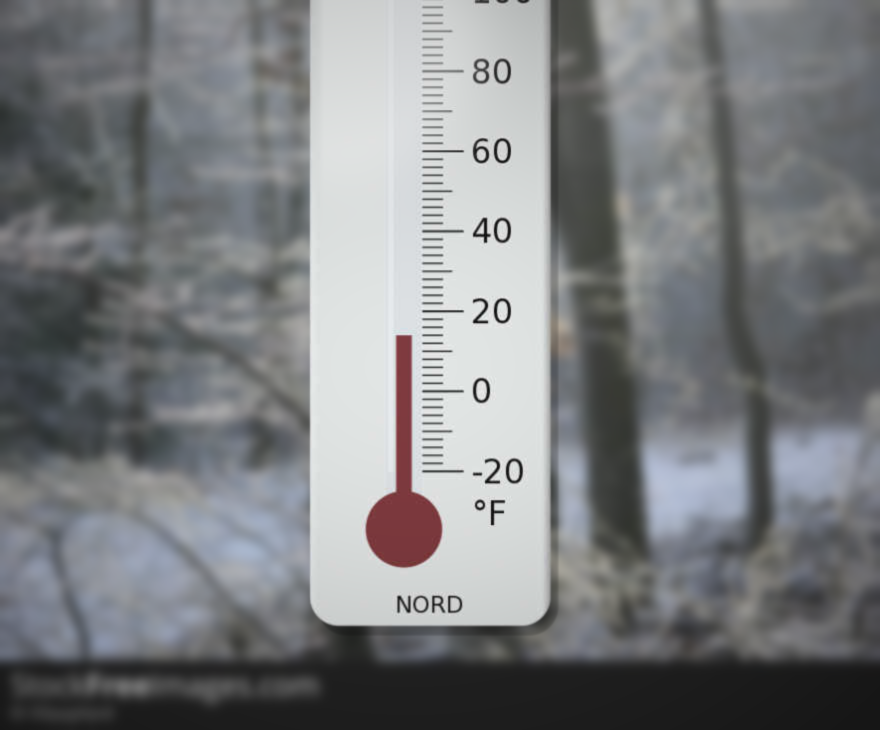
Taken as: 14 °F
